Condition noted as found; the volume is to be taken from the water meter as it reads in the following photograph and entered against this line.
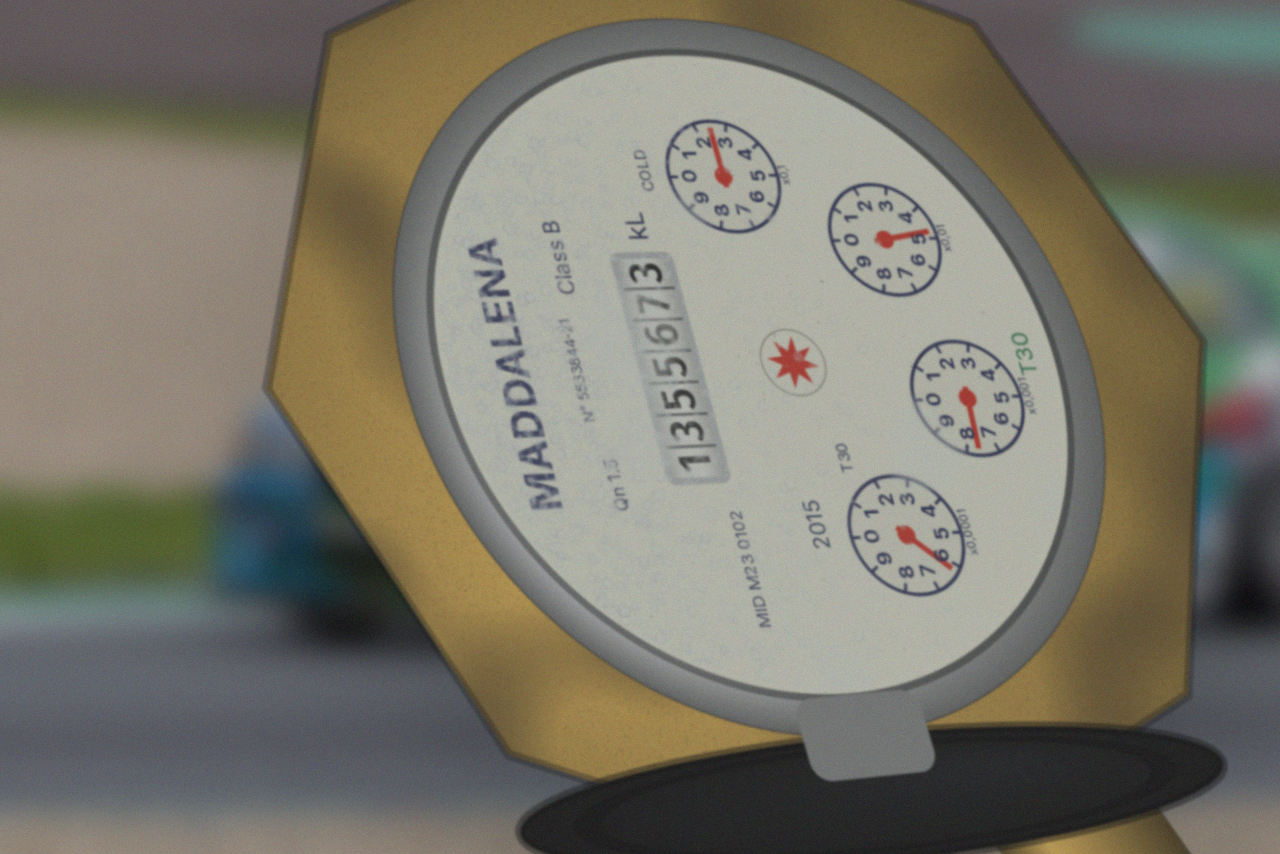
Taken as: 1355673.2476 kL
